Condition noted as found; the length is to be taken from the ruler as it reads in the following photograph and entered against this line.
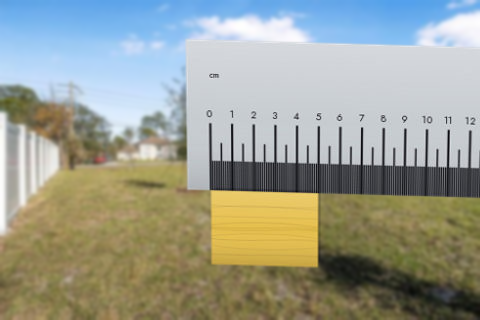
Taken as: 5 cm
